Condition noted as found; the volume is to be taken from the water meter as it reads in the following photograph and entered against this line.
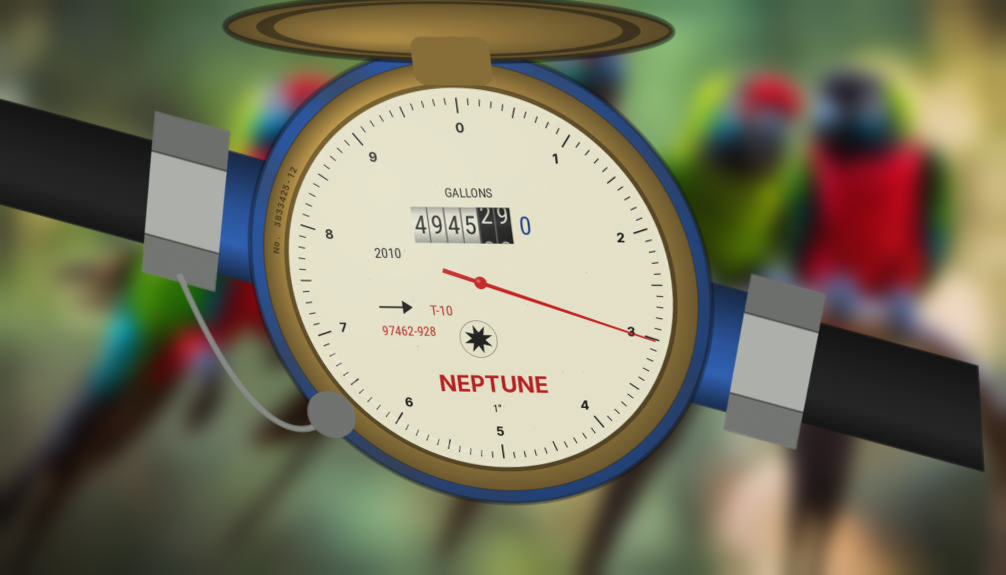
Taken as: 4945293.0 gal
